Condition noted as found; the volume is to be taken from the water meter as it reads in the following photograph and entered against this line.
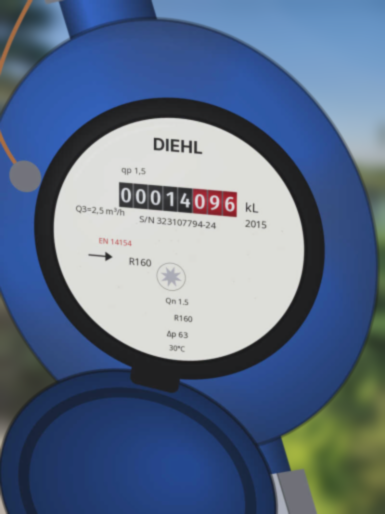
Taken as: 14.096 kL
